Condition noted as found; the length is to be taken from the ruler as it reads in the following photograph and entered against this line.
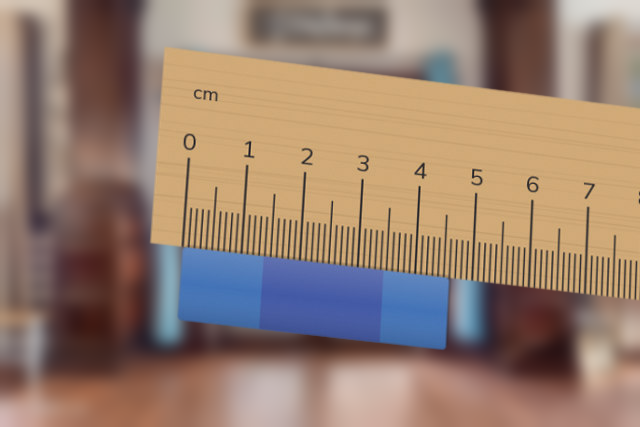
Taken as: 4.6 cm
